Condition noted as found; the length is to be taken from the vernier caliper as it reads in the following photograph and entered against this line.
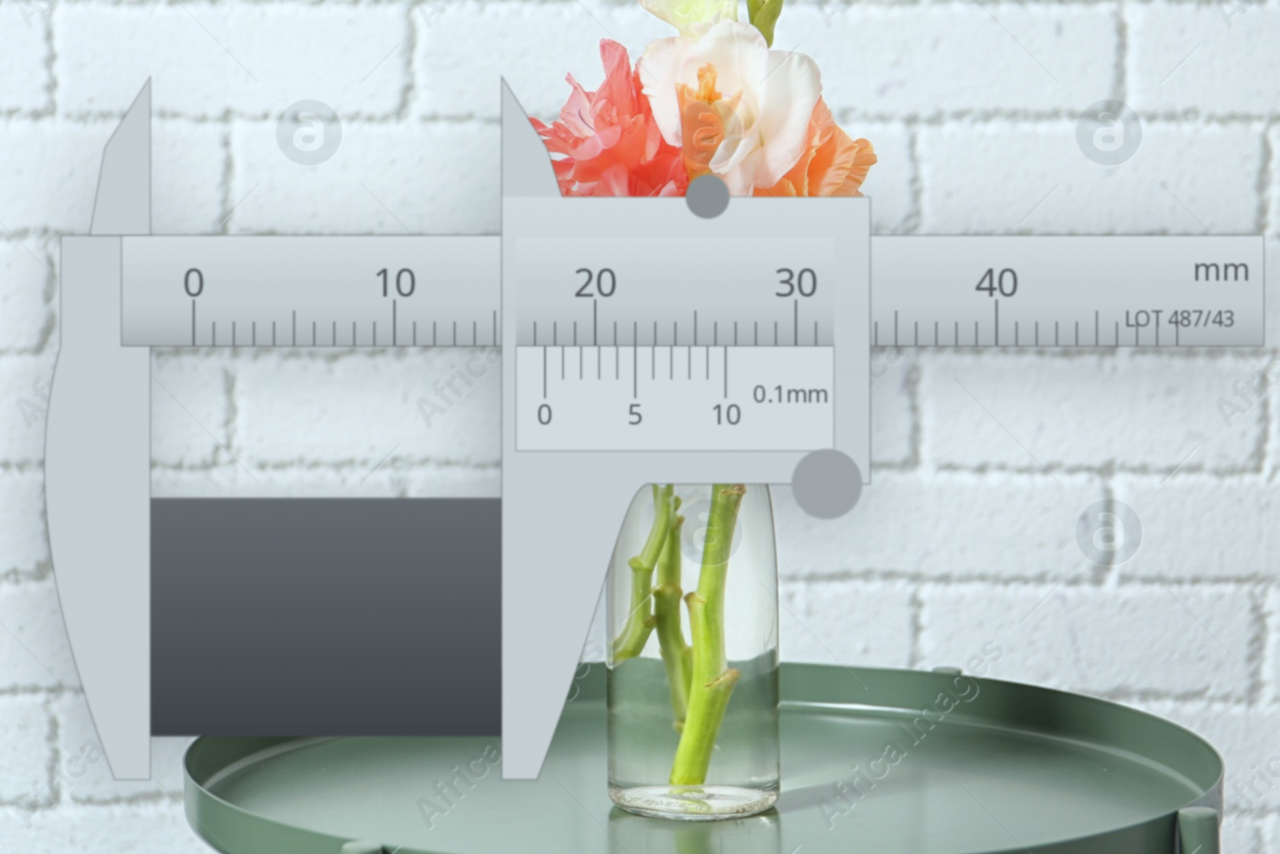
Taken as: 17.5 mm
